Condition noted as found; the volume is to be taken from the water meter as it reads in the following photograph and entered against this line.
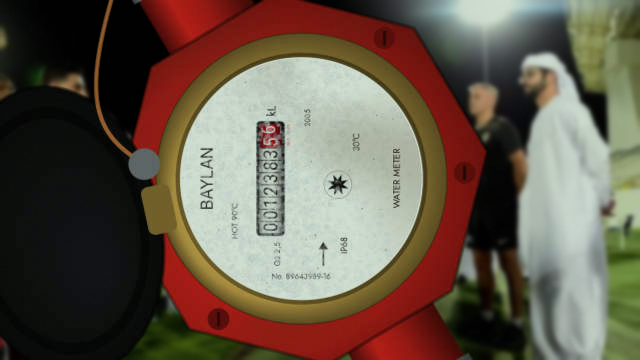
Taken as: 12383.56 kL
